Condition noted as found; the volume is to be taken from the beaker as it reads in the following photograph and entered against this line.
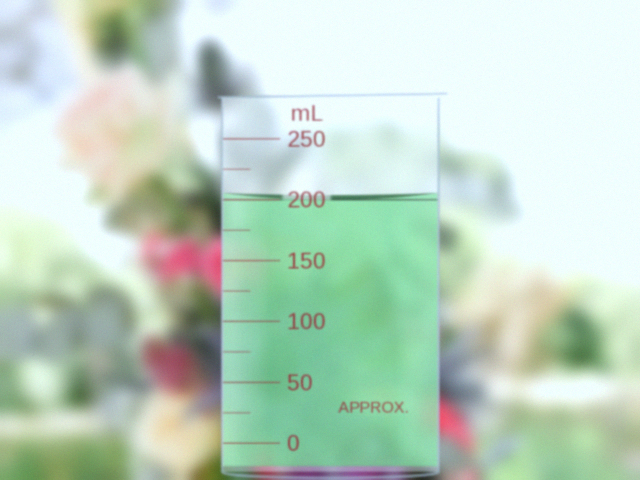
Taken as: 200 mL
